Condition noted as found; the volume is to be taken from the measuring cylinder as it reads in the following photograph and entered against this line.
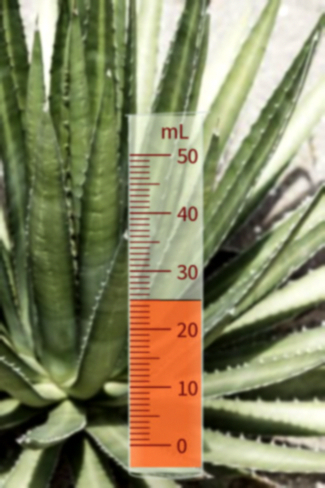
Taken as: 25 mL
